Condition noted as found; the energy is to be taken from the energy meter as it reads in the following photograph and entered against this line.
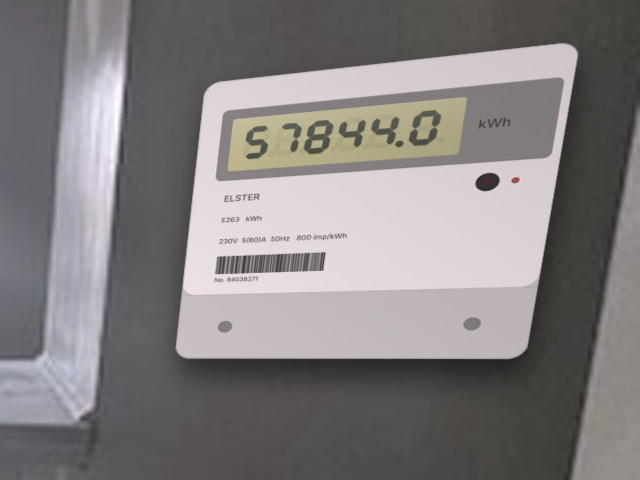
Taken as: 57844.0 kWh
